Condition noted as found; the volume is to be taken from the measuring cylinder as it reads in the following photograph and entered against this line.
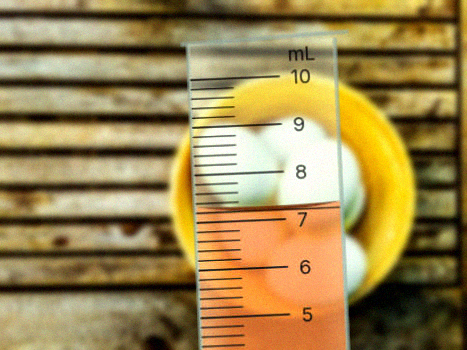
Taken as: 7.2 mL
